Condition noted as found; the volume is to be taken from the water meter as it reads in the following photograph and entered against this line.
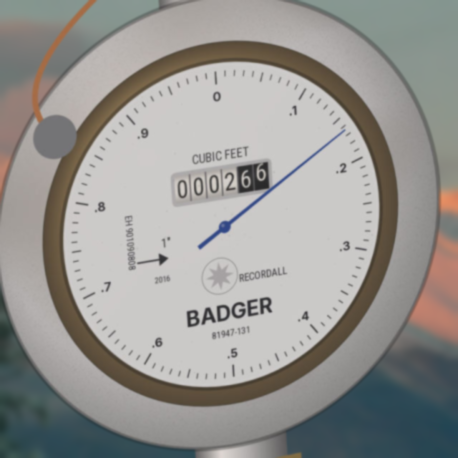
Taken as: 266.16 ft³
